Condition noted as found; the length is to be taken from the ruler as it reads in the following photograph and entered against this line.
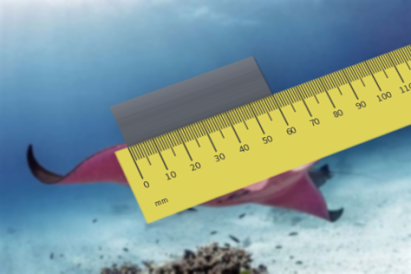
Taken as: 60 mm
